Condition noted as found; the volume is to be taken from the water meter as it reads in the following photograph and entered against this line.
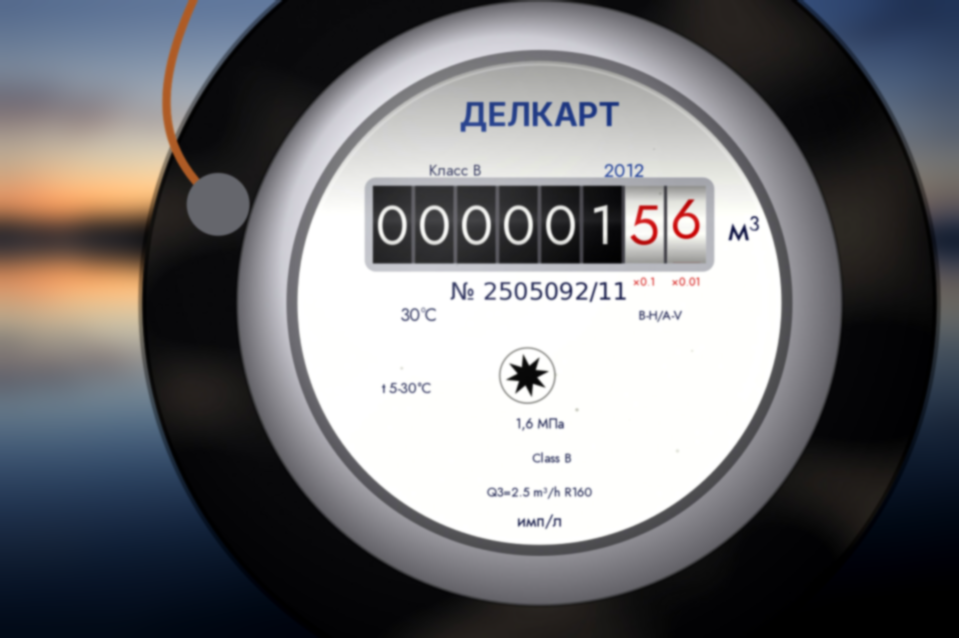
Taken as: 1.56 m³
